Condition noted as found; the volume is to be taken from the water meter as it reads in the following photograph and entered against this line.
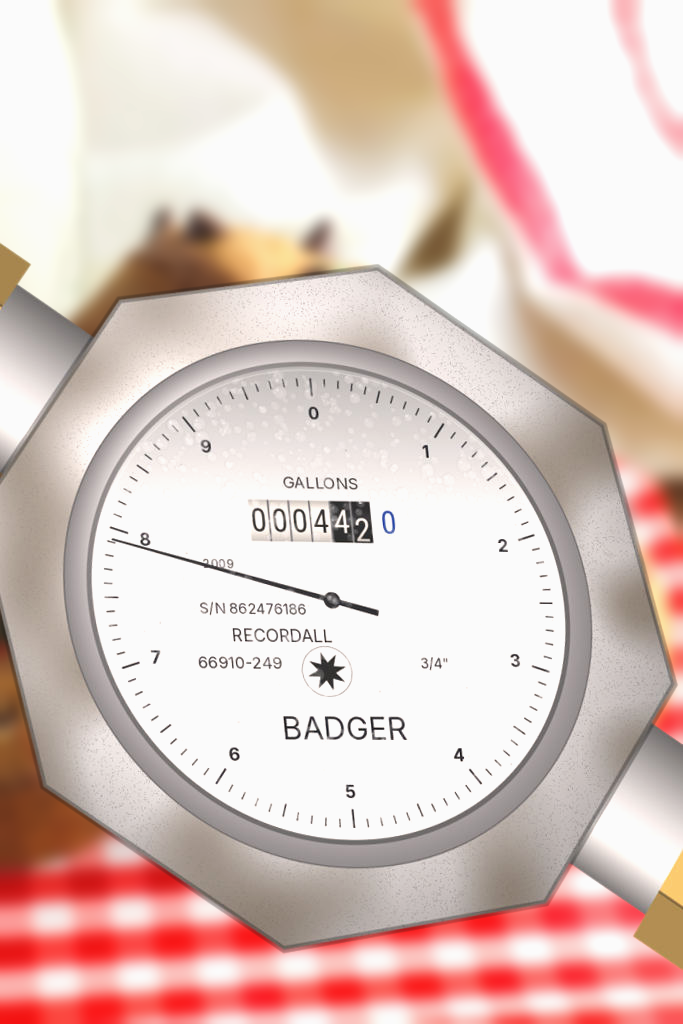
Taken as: 4417.9 gal
